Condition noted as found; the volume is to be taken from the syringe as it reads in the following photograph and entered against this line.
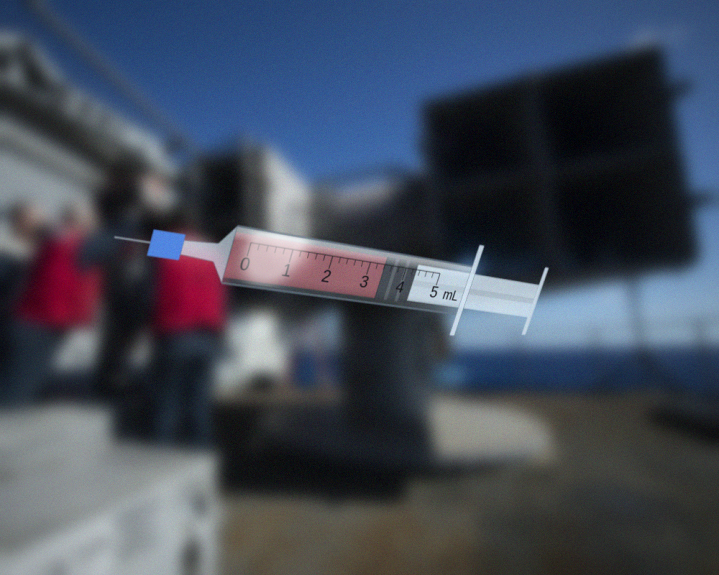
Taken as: 3.4 mL
